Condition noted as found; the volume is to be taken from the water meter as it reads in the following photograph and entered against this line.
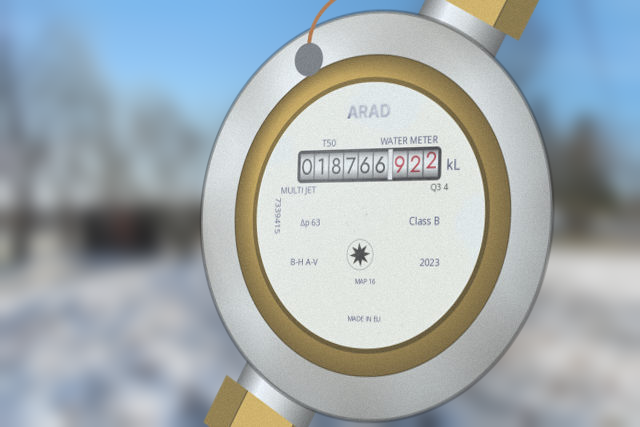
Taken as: 18766.922 kL
